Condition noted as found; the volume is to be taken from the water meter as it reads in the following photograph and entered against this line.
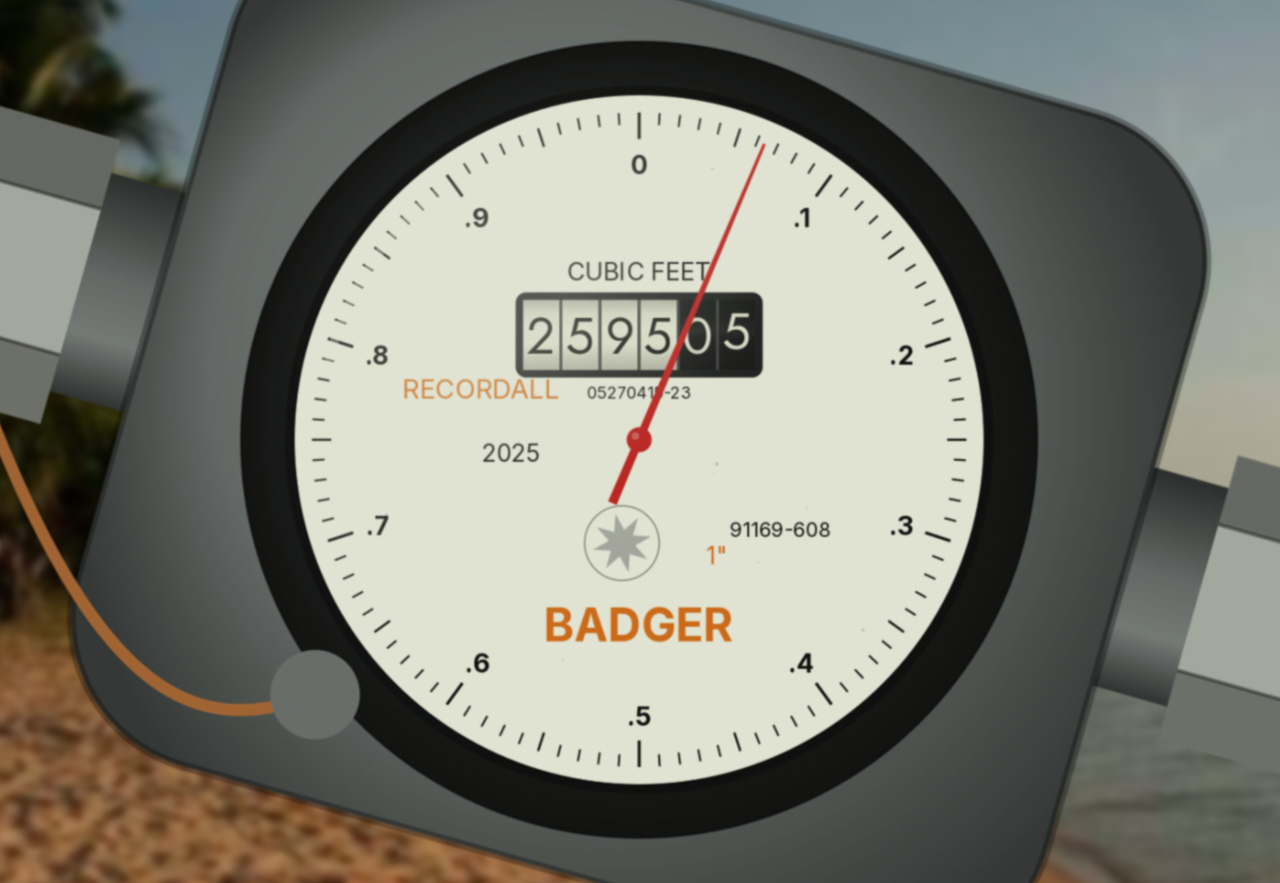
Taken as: 259505.06 ft³
